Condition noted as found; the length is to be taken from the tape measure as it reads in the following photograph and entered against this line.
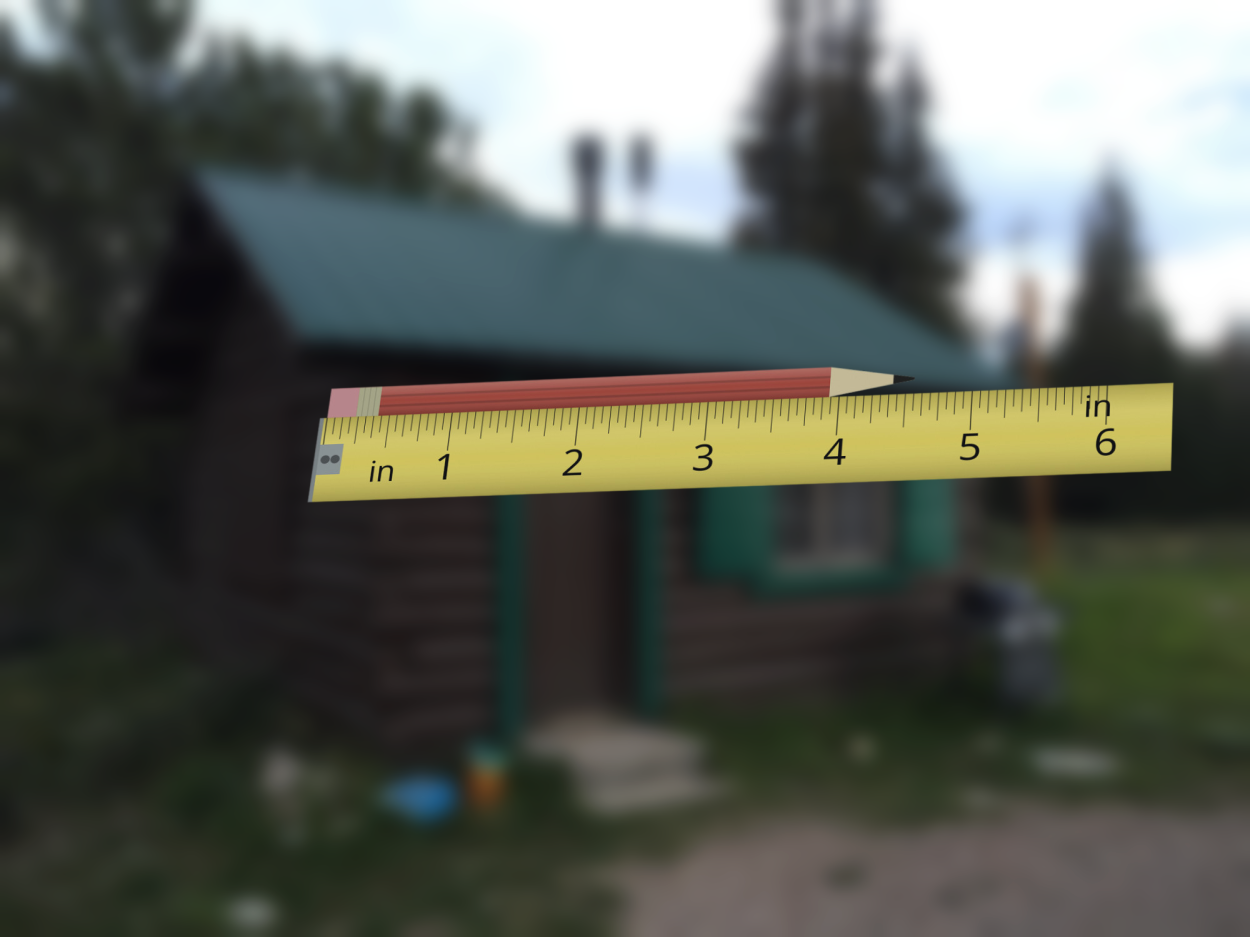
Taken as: 4.5625 in
